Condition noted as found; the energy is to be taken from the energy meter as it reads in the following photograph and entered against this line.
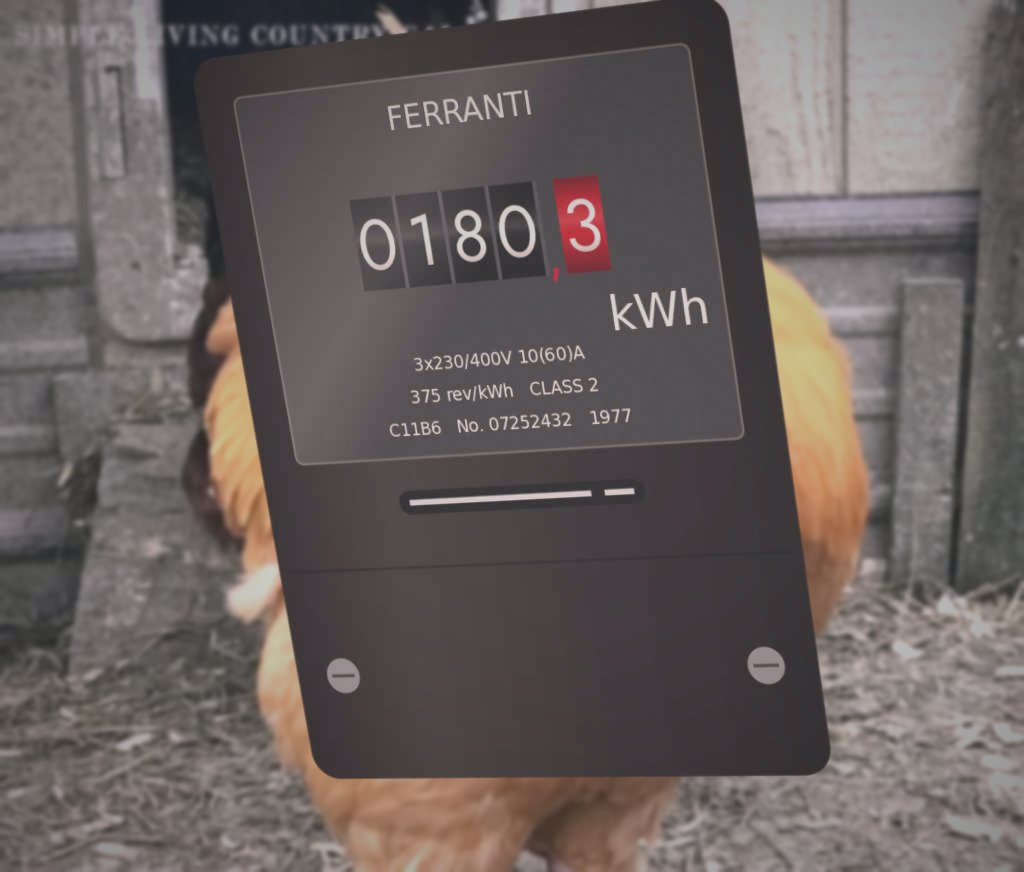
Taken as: 180.3 kWh
